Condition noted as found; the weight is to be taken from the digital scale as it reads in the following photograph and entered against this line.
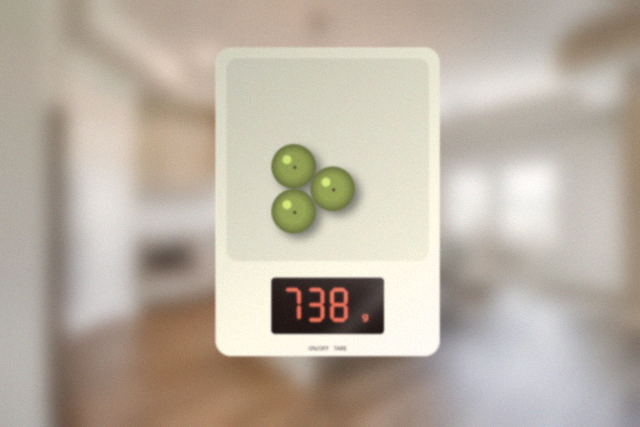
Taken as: 738 g
